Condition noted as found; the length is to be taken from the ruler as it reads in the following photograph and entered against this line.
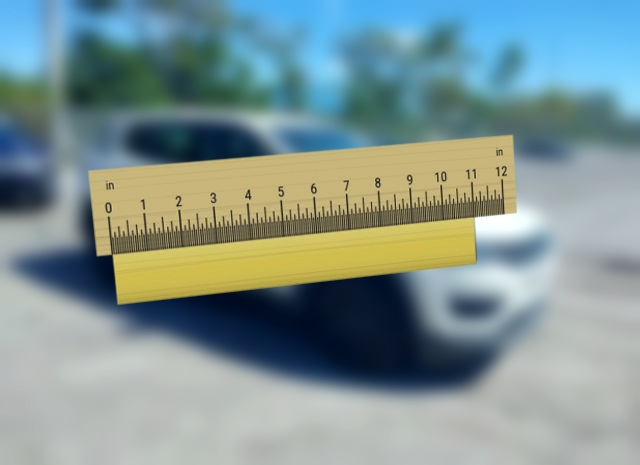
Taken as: 11 in
